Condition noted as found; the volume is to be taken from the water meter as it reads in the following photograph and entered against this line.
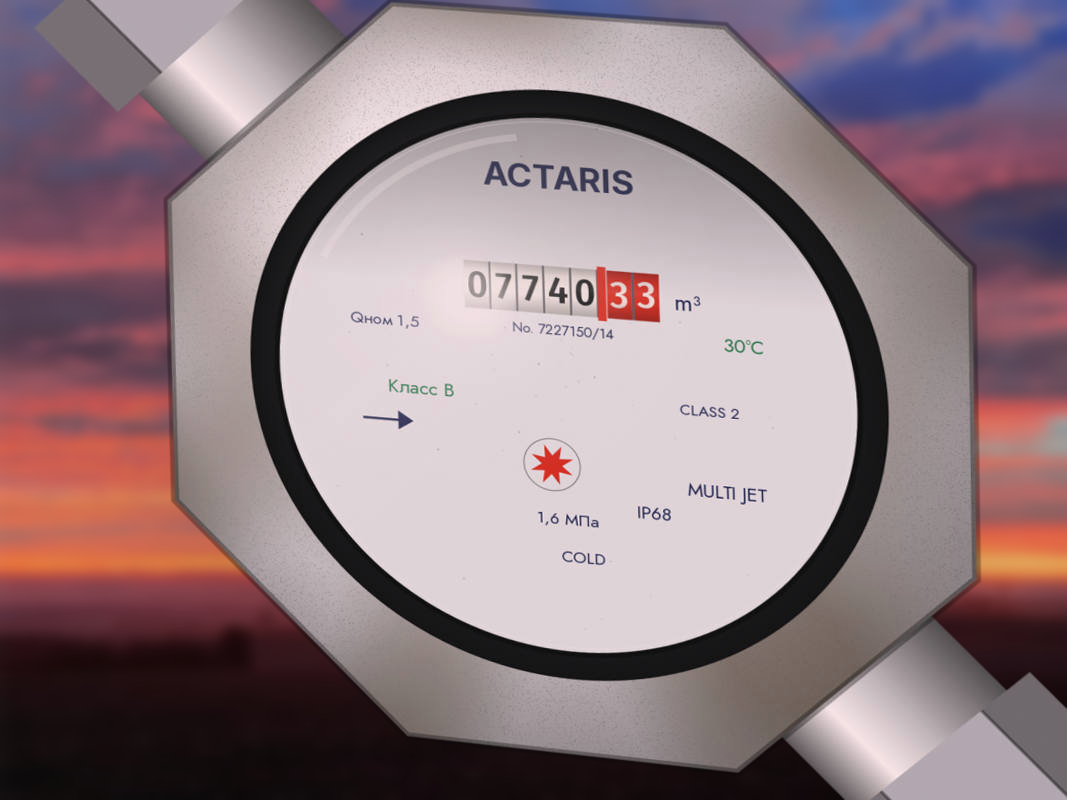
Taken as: 7740.33 m³
